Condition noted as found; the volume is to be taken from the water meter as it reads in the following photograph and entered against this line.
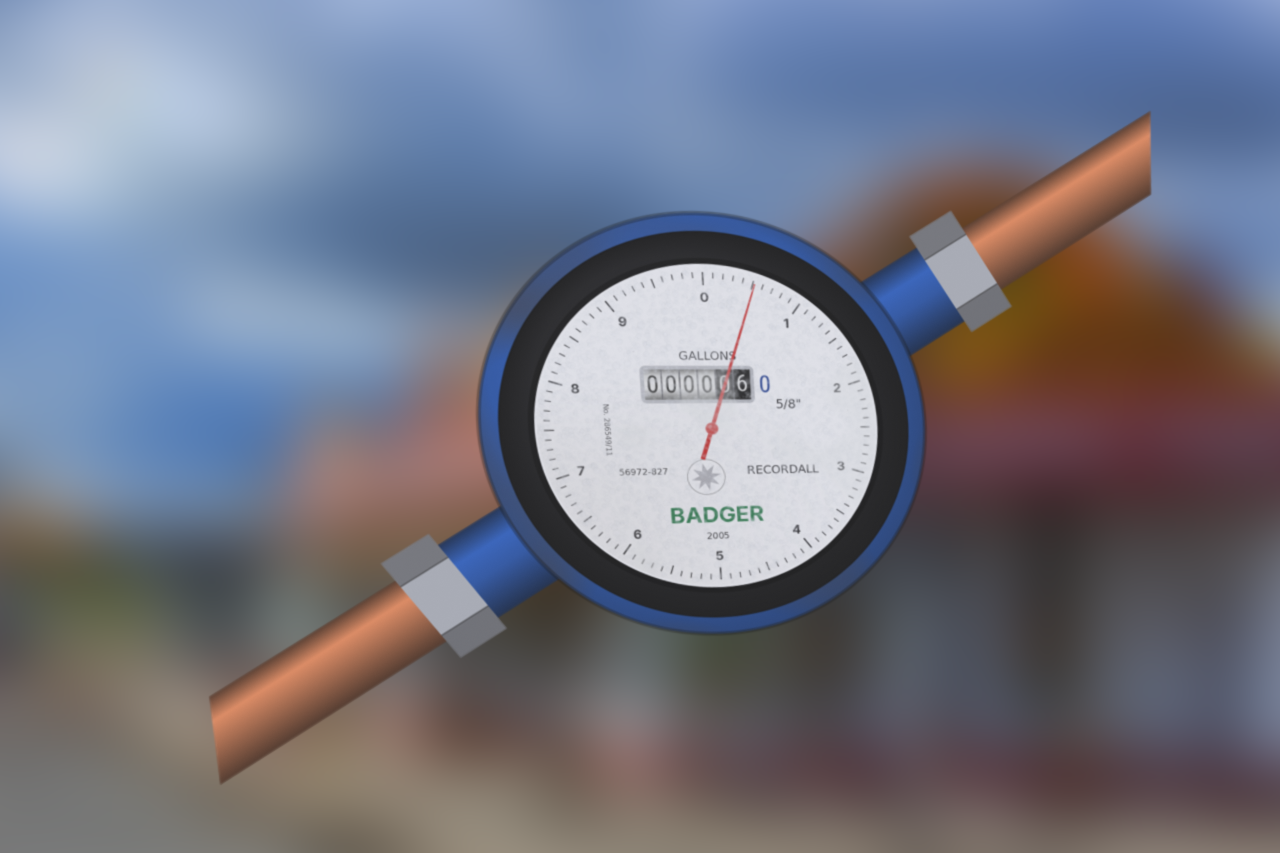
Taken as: 60.5 gal
